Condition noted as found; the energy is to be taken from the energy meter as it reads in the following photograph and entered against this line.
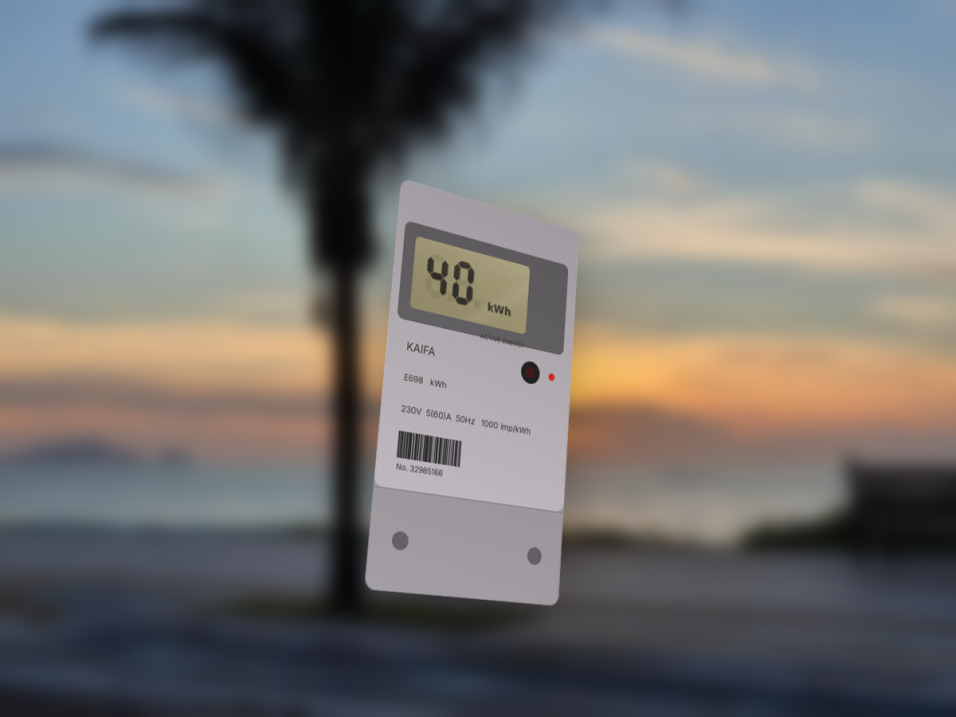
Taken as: 40 kWh
